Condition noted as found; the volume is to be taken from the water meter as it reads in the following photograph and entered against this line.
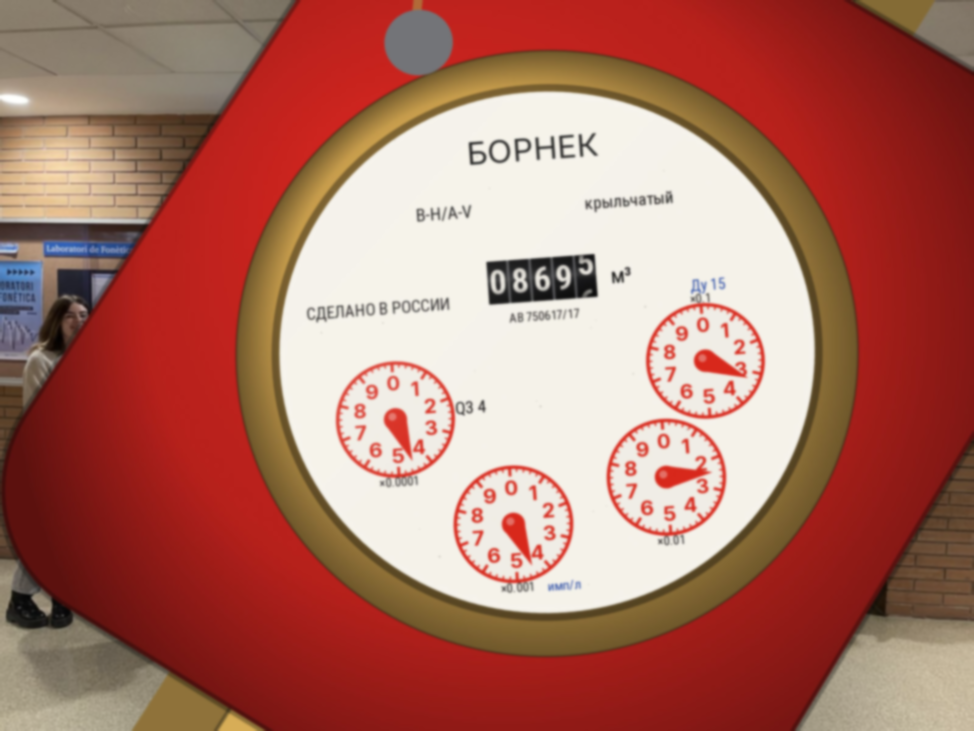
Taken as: 8695.3244 m³
